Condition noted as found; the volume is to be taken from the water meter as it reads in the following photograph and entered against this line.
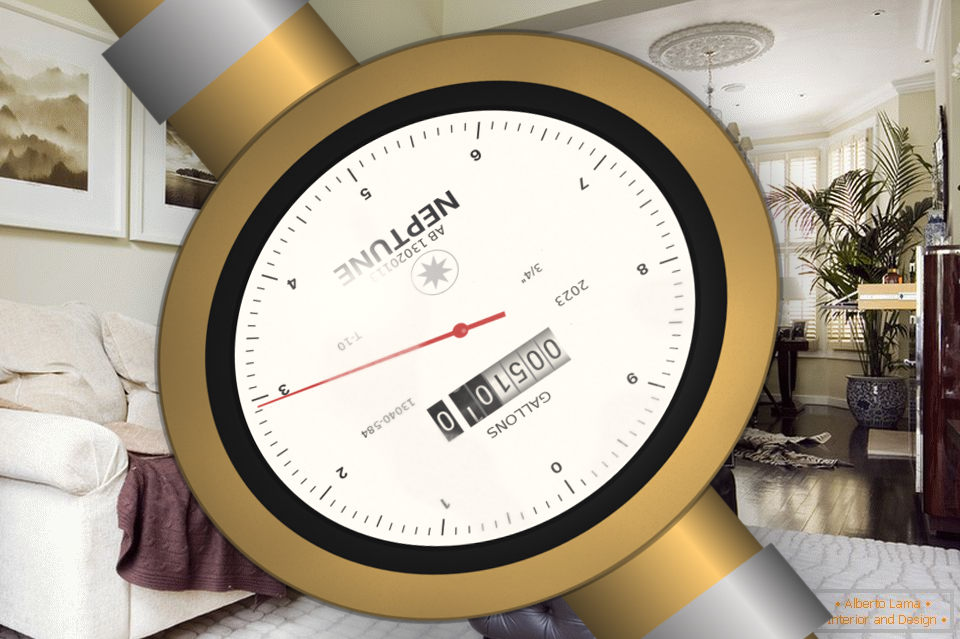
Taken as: 51012.9 gal
